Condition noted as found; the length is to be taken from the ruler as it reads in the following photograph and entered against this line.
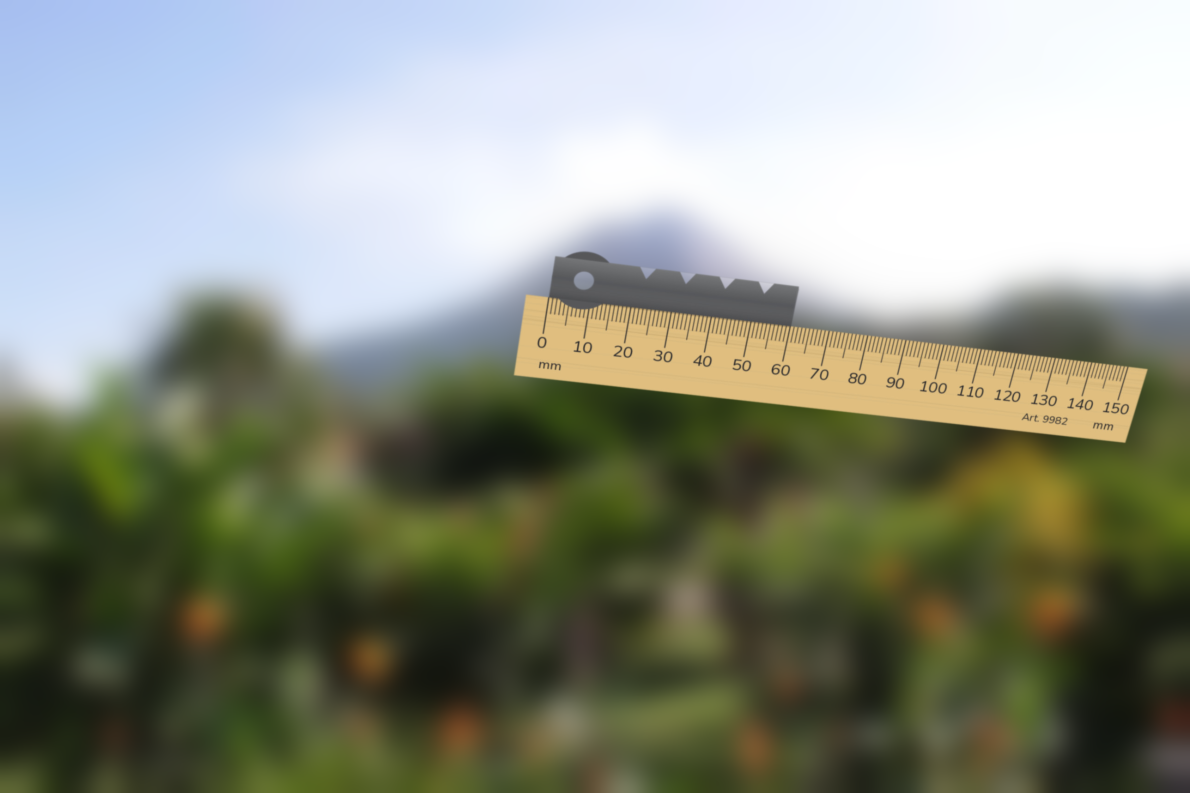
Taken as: 60 mm
